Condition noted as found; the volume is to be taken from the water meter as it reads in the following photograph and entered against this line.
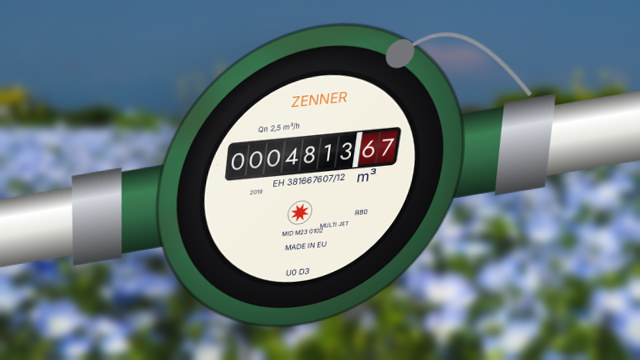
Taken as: 4813.67 m³
